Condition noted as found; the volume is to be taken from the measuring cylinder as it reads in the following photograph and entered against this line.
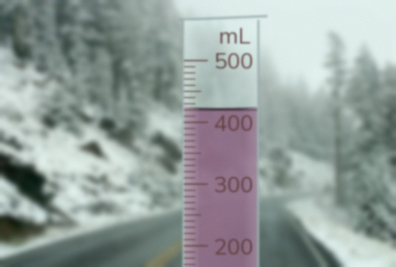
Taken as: 420 mL
